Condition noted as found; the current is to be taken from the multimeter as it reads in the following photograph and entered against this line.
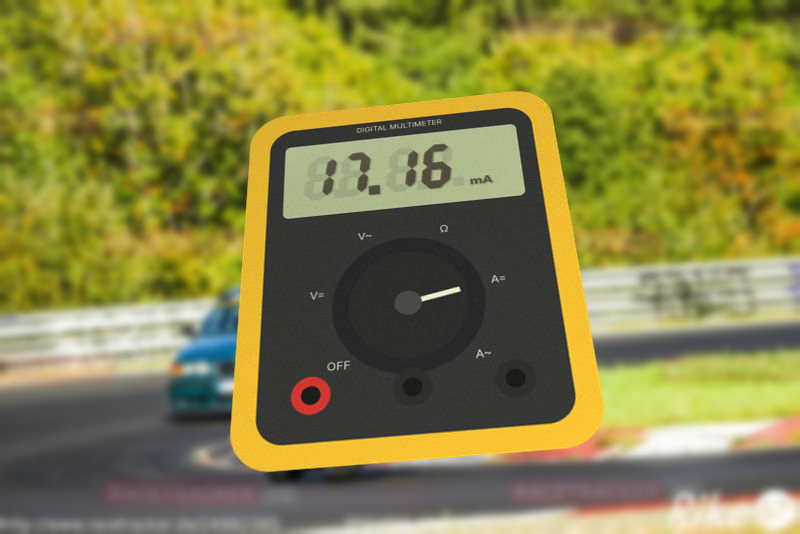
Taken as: 17.16 mA
